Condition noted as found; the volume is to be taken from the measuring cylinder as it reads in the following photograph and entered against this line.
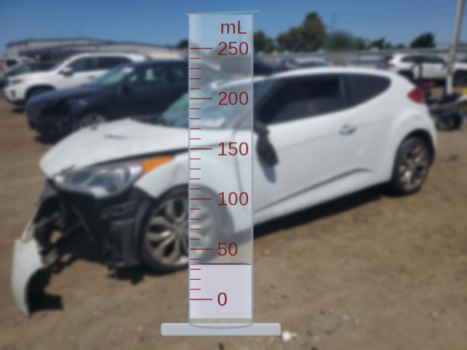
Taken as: 35 mL
